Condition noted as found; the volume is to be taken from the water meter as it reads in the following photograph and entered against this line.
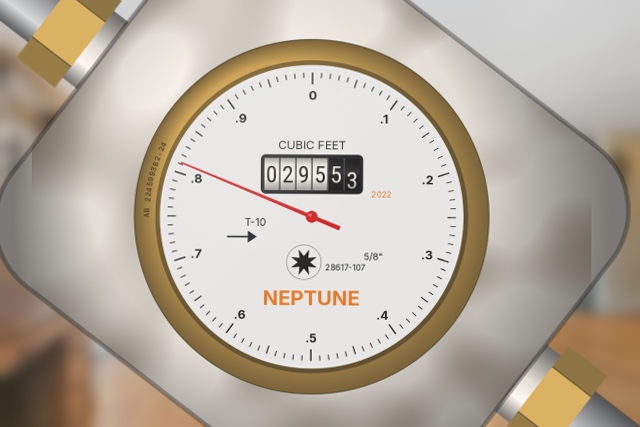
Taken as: 29552.81 ft³
